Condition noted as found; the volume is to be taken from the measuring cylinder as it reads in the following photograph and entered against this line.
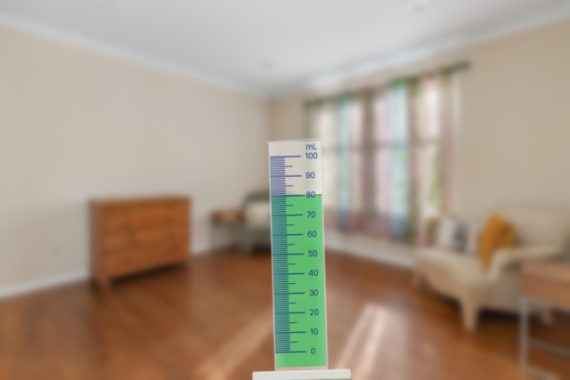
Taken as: 80 mL
